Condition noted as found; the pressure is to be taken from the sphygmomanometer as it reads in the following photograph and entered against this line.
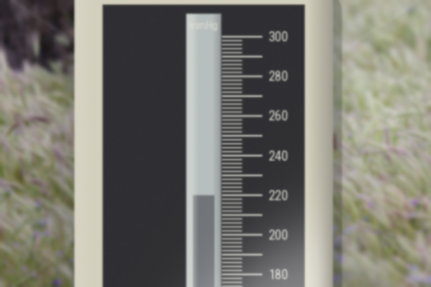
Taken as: 220 mmHg
